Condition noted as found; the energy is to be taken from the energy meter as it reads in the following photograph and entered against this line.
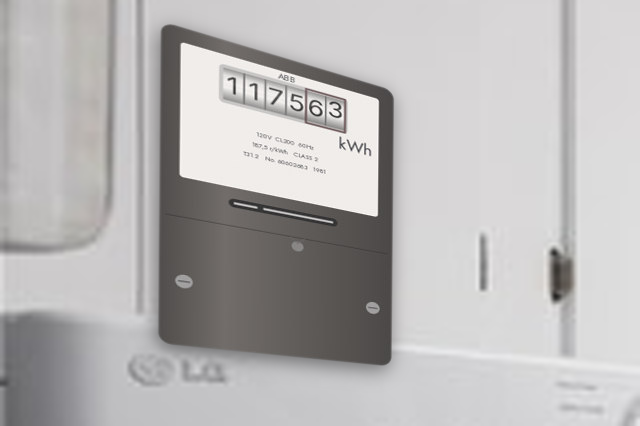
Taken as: 1175.63 kWh
